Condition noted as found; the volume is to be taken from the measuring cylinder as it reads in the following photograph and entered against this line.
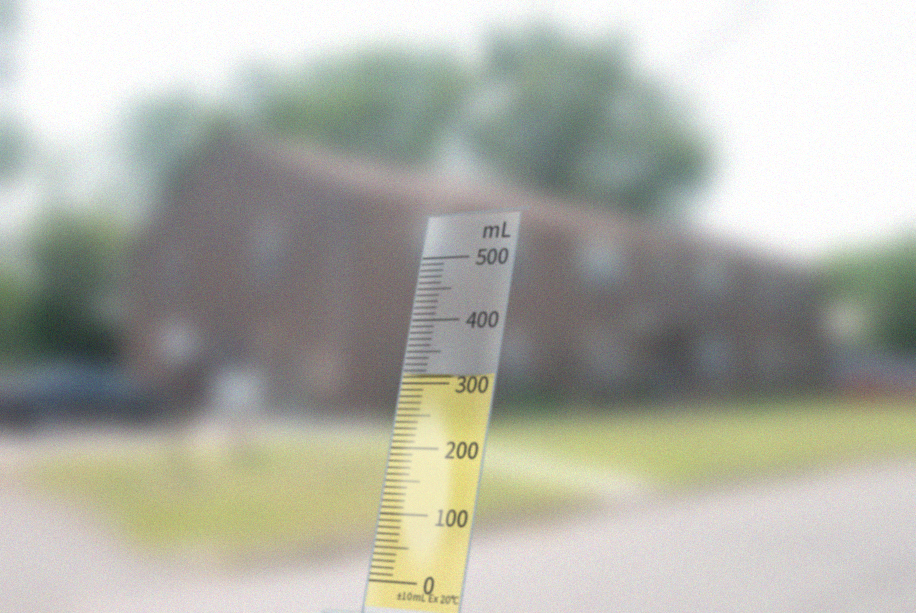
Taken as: 310 mL
